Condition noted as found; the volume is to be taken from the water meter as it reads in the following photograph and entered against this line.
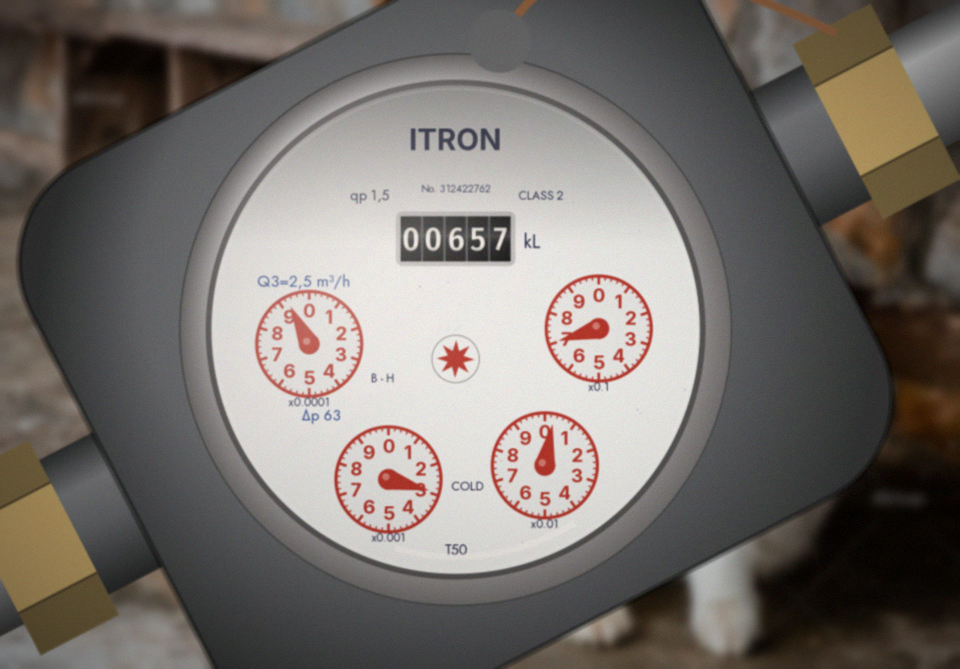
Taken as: 657.7029 kL
